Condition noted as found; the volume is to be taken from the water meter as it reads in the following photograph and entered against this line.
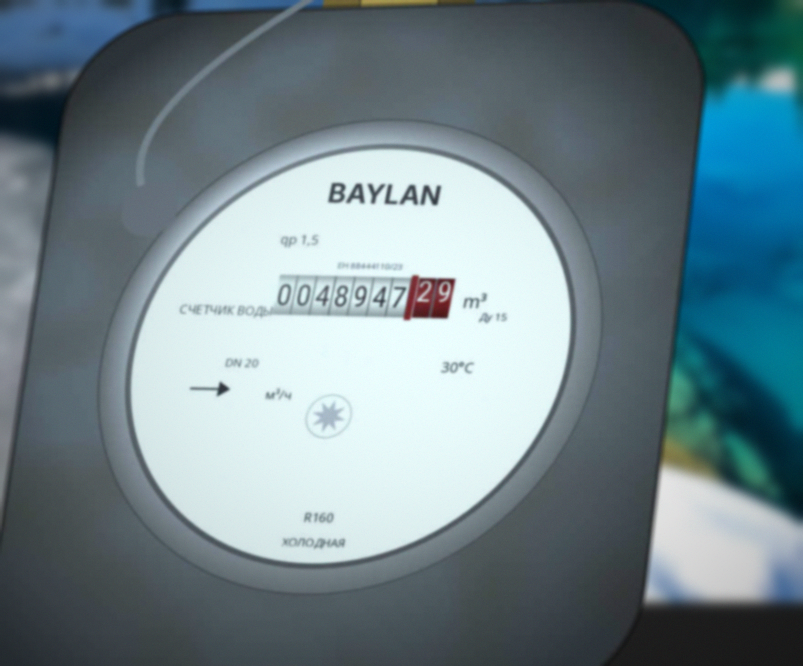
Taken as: 48947.29 m³
